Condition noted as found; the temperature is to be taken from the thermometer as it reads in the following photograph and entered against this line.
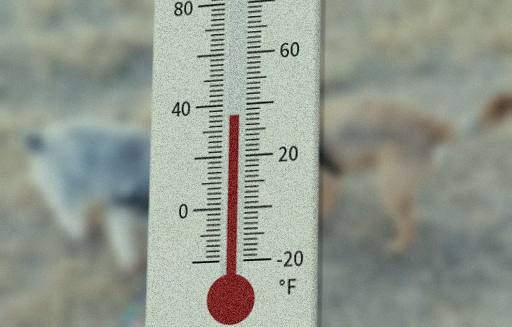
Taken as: 36 °F
